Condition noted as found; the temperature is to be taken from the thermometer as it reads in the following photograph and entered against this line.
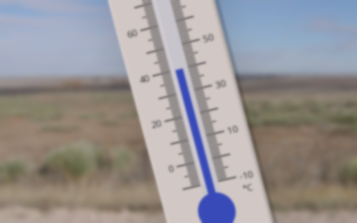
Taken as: 40 °C
